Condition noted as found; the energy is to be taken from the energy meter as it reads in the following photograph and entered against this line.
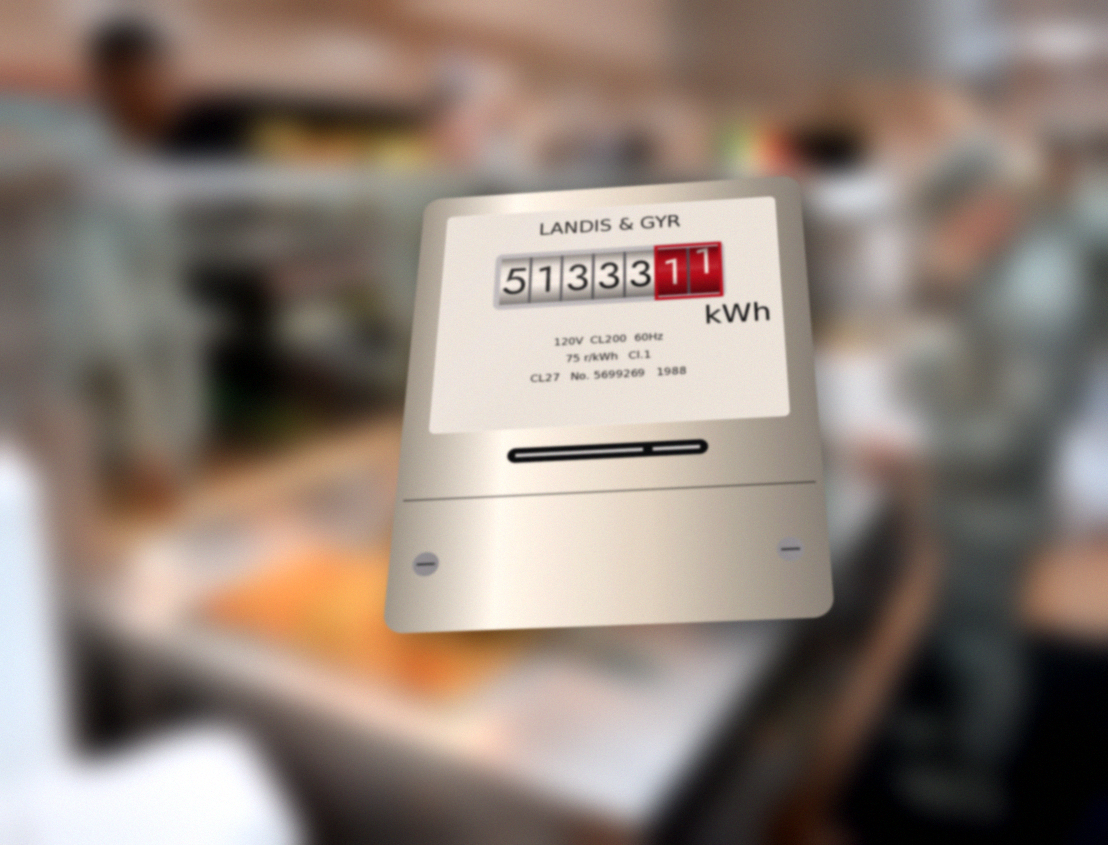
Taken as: 51333.11 kWh
